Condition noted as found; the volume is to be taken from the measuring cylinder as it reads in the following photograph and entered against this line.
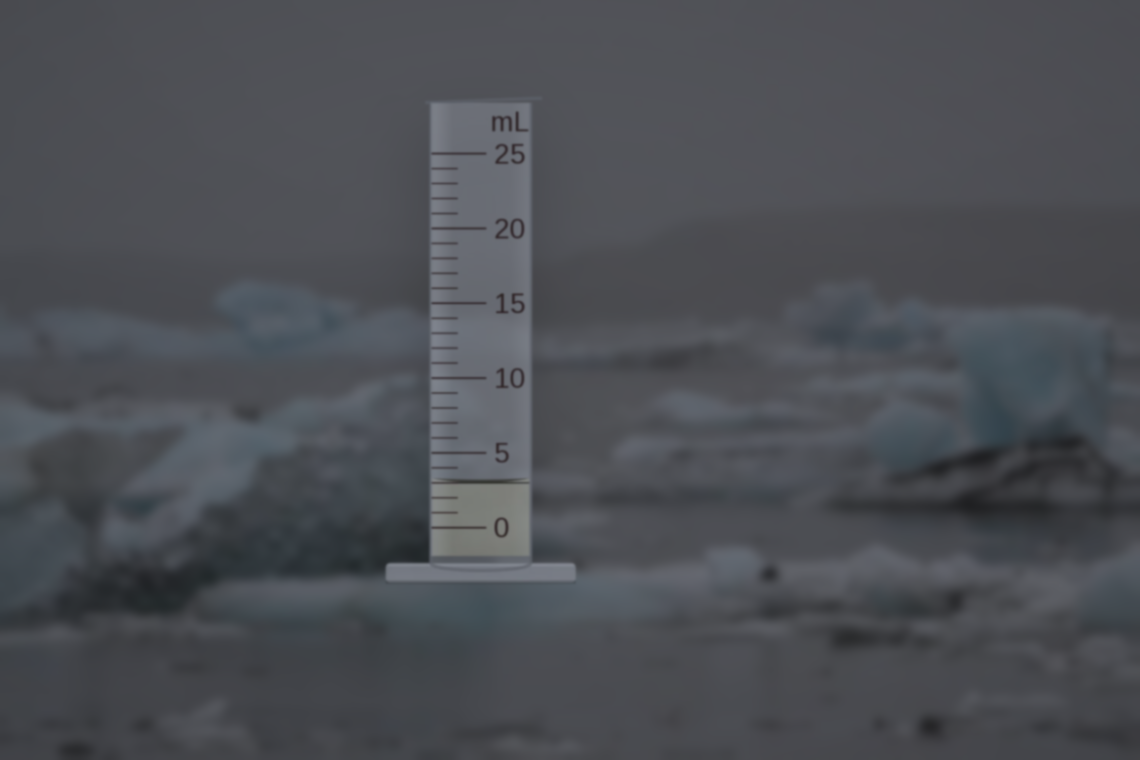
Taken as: 3 mL
